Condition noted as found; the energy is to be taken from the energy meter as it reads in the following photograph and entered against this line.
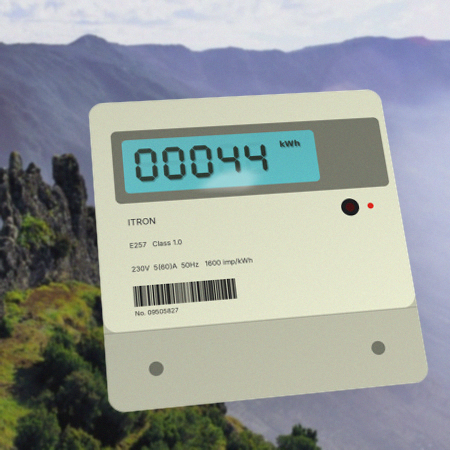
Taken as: 44 kWh
